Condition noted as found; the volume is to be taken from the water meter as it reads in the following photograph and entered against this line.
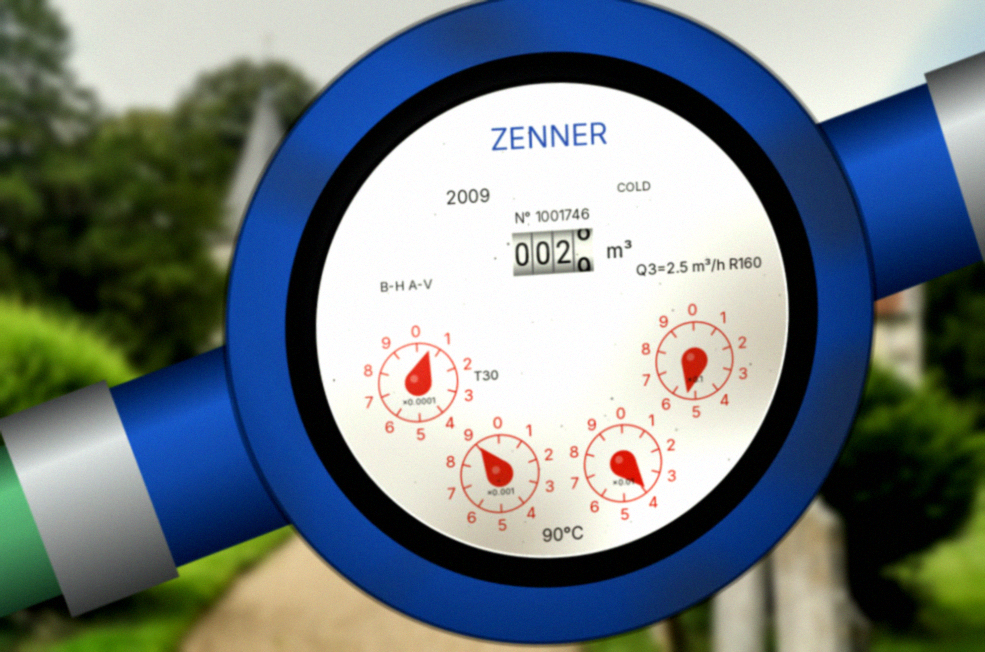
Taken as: 28.5390 m³
